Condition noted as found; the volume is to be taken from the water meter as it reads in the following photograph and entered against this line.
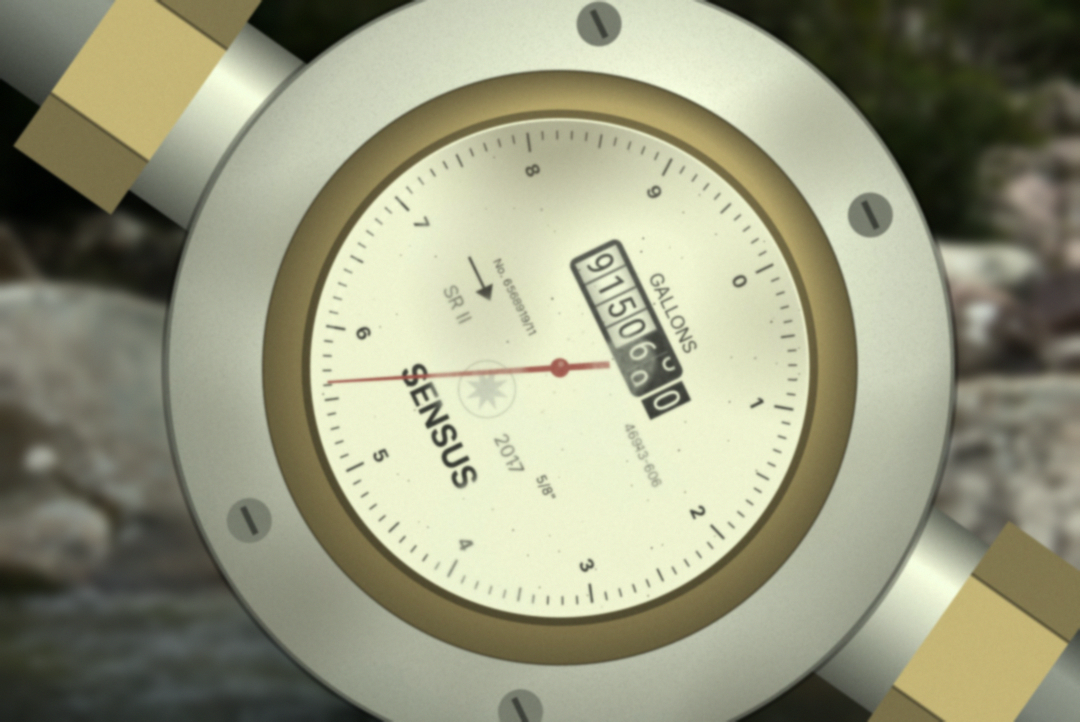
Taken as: 9150685.6 gal
